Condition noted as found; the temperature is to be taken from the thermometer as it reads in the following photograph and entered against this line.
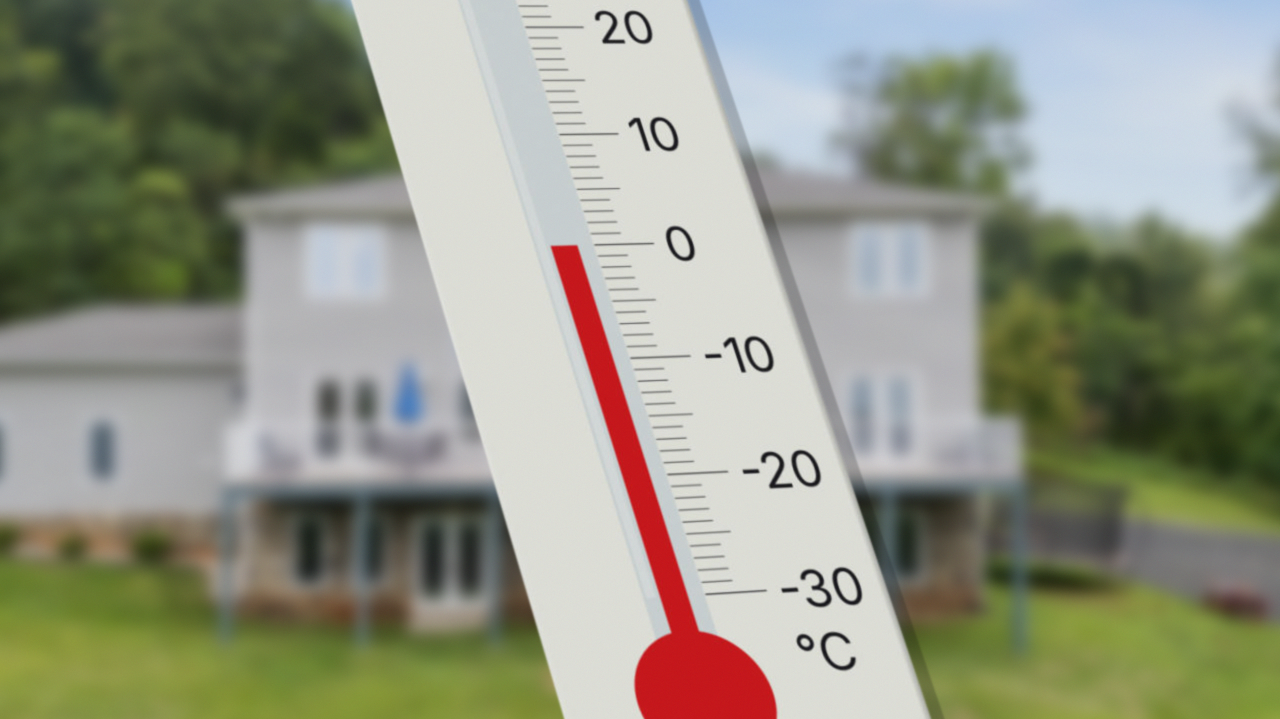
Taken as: 0 °C
